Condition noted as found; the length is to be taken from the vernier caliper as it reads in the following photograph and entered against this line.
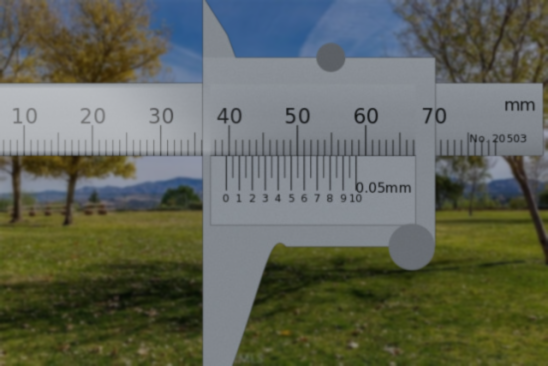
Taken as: 39.6 mm
